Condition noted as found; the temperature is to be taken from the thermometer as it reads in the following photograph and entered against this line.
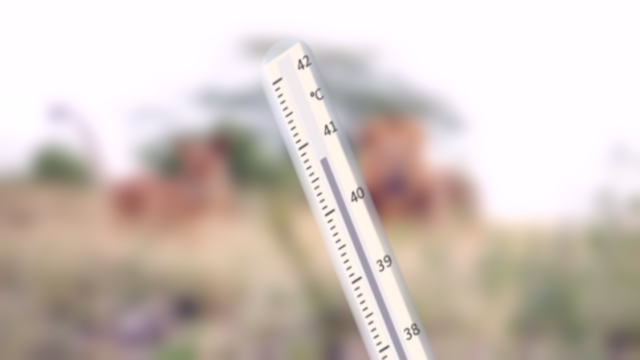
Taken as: 40.7 °C
